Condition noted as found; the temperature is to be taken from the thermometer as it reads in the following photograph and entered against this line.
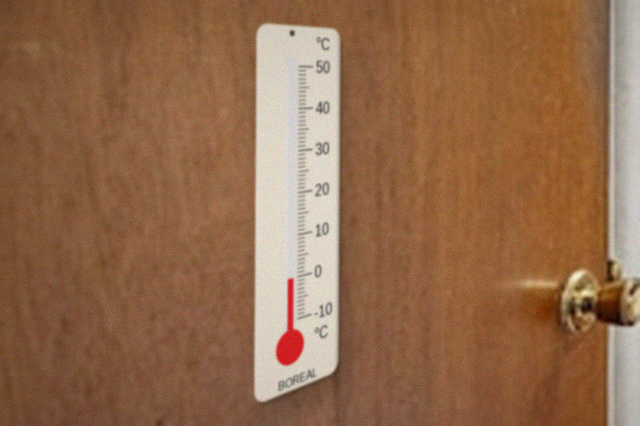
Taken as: 0 °C
